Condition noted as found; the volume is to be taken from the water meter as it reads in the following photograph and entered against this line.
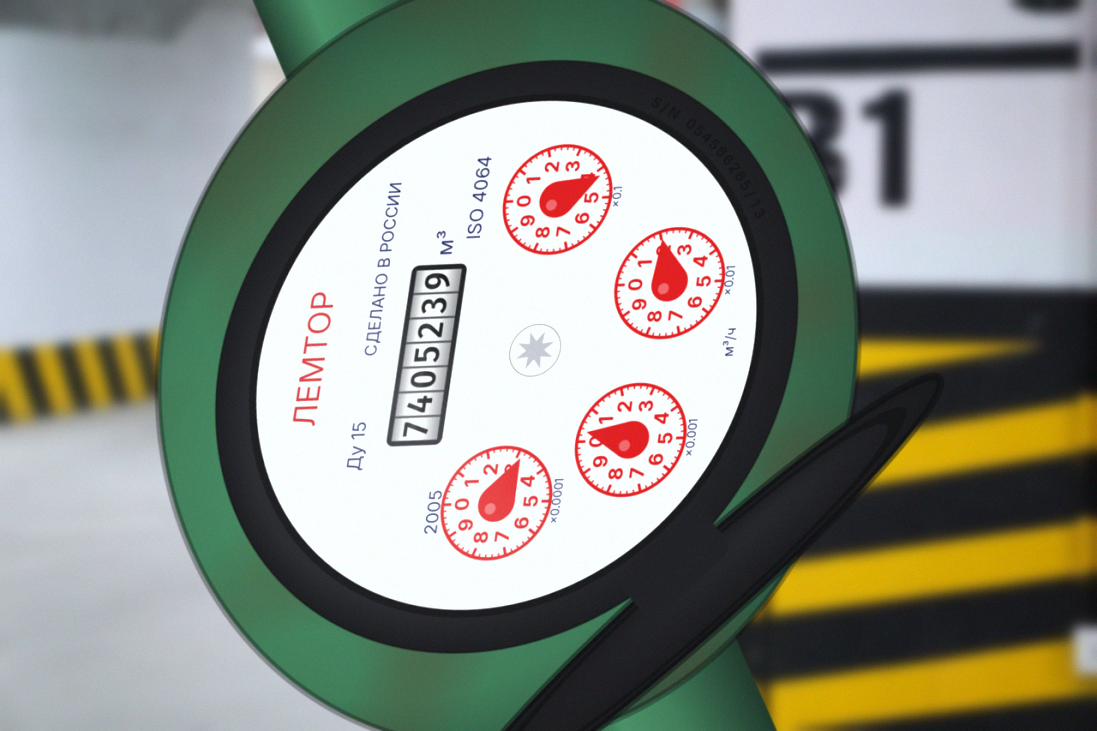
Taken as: 7405239.4203 m³
